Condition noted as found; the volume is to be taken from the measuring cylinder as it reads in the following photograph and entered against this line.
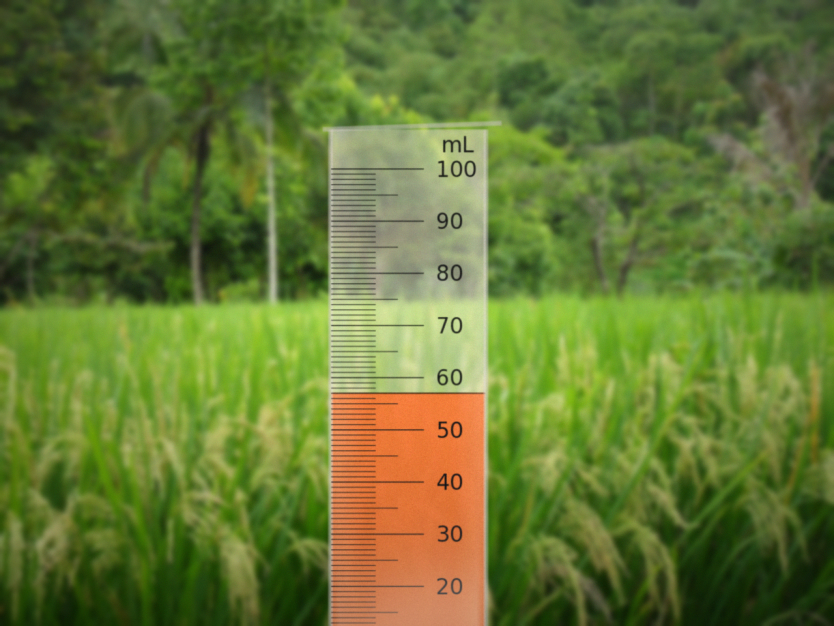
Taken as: 57 mL
